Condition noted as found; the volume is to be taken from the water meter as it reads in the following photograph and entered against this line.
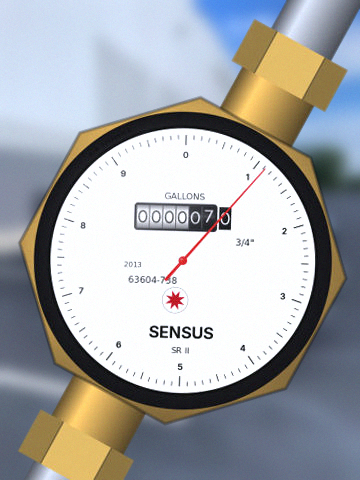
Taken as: 71.1 gal
